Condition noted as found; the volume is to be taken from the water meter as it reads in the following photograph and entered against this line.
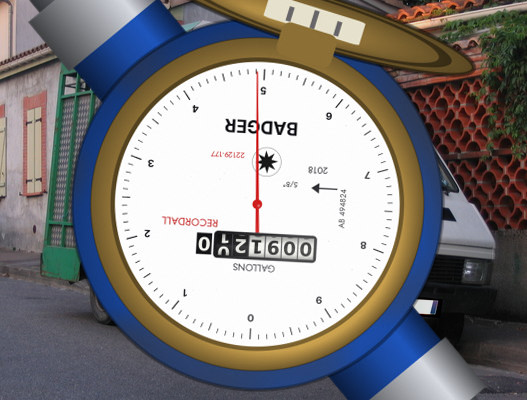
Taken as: 91204.9 gal
